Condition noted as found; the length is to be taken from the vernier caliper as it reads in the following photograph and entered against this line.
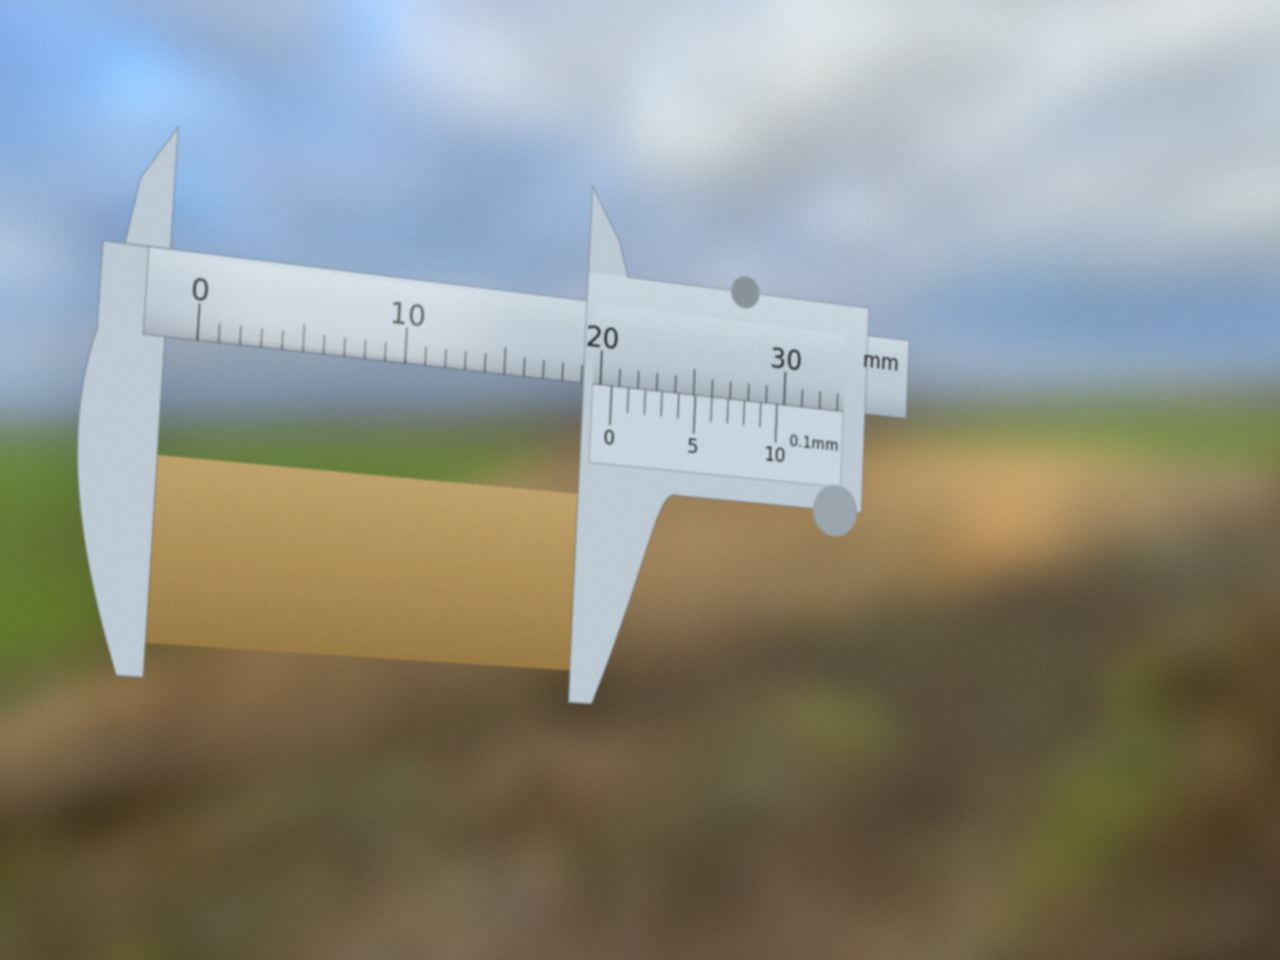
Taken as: 20.6 mm
